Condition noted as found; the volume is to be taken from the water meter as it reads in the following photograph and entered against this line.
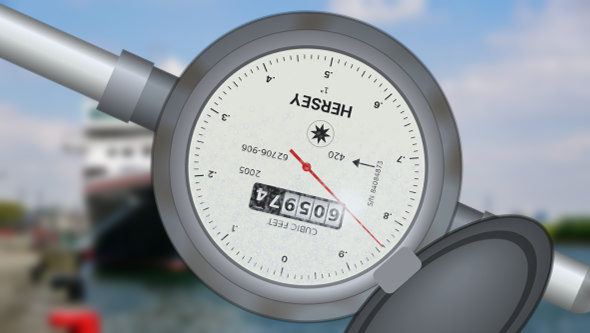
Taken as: 605973.84 ft³
